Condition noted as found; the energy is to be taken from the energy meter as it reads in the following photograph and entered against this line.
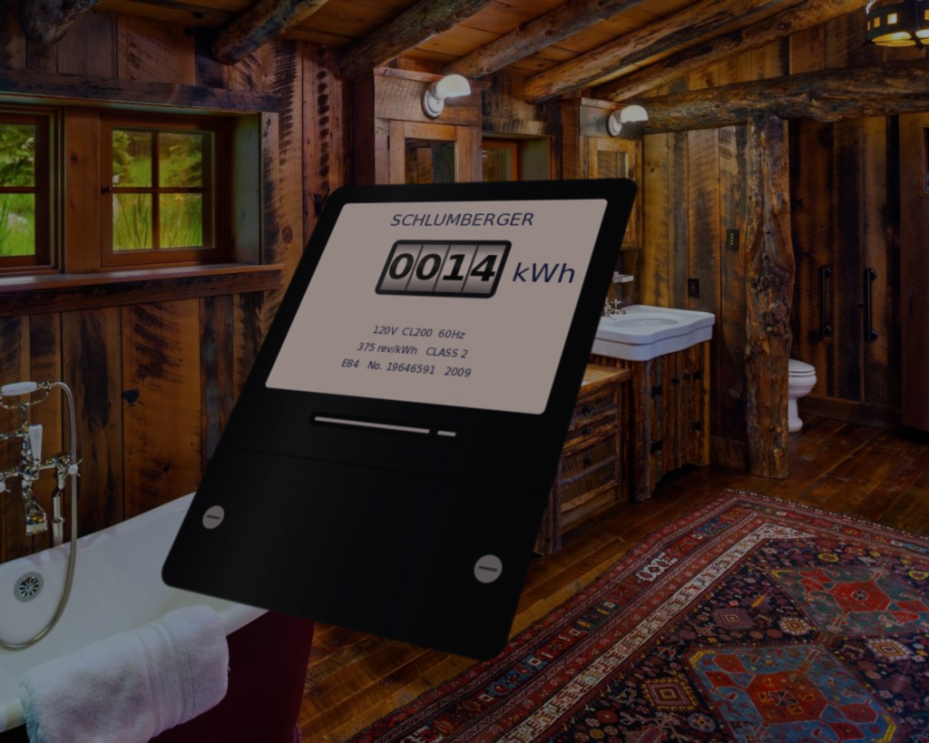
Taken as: 14 kWh
